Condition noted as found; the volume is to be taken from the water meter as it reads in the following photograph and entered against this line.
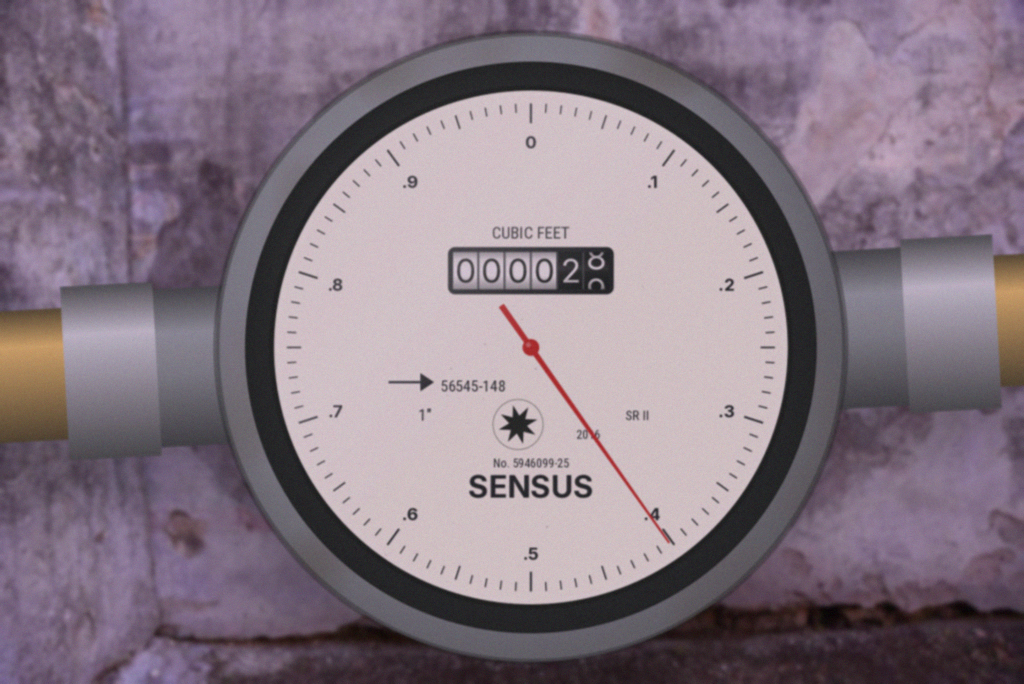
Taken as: 28.40 ft³
